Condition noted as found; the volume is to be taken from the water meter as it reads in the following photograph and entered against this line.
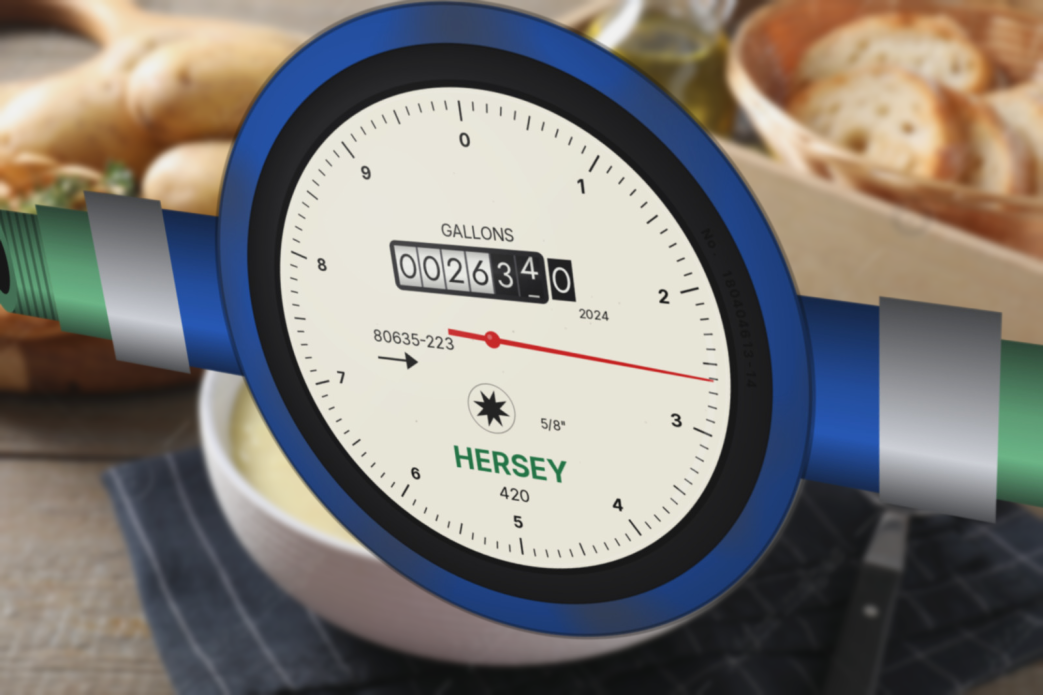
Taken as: 26342.6 gal
